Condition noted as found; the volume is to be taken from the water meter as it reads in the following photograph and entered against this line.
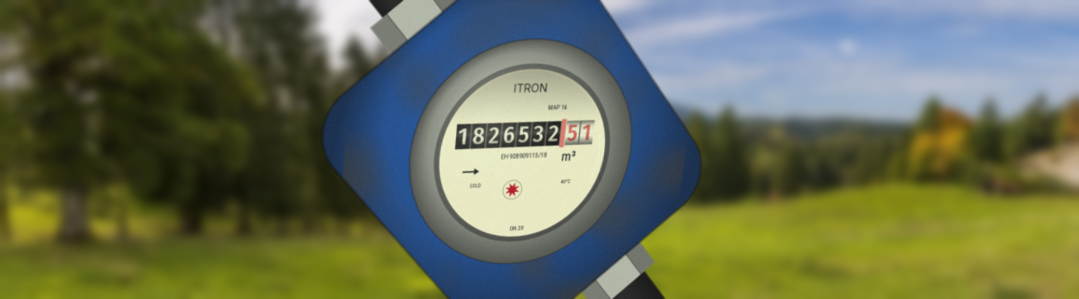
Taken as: 1826532.51 m³
